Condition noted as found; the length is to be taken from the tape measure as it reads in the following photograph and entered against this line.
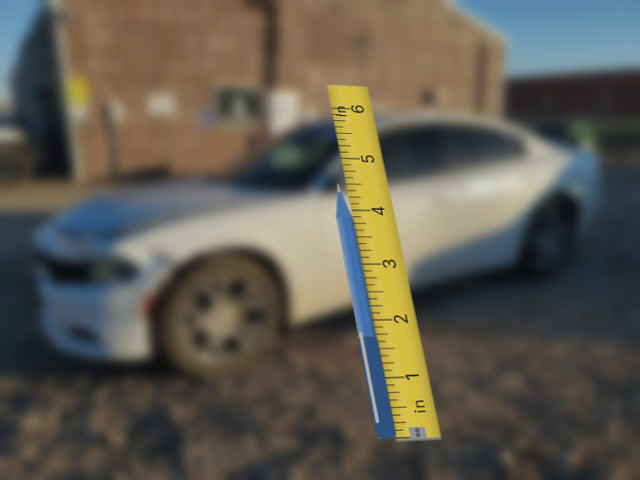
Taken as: 4.5 in
